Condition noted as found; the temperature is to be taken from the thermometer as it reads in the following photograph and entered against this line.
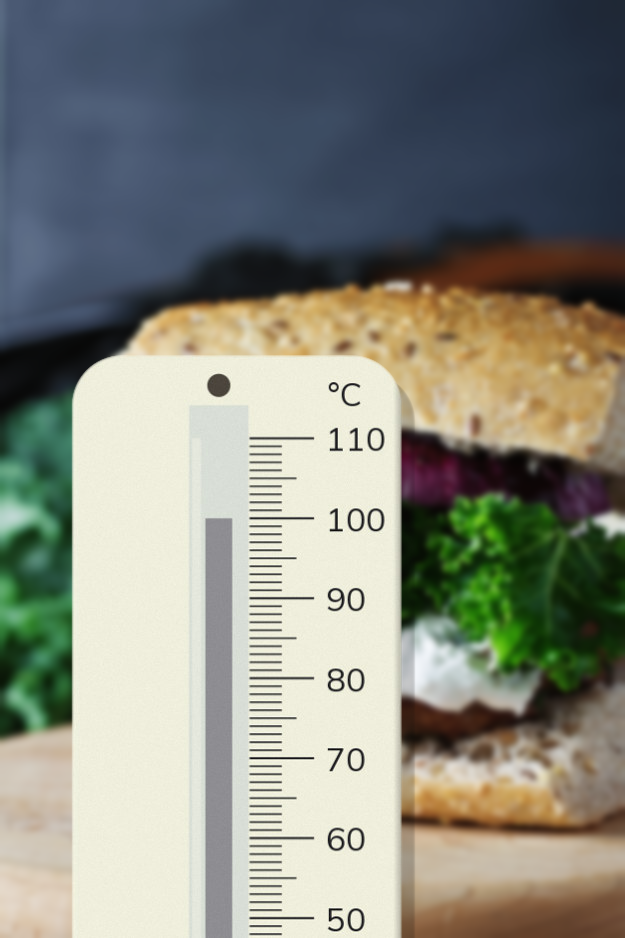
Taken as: 100 °C
